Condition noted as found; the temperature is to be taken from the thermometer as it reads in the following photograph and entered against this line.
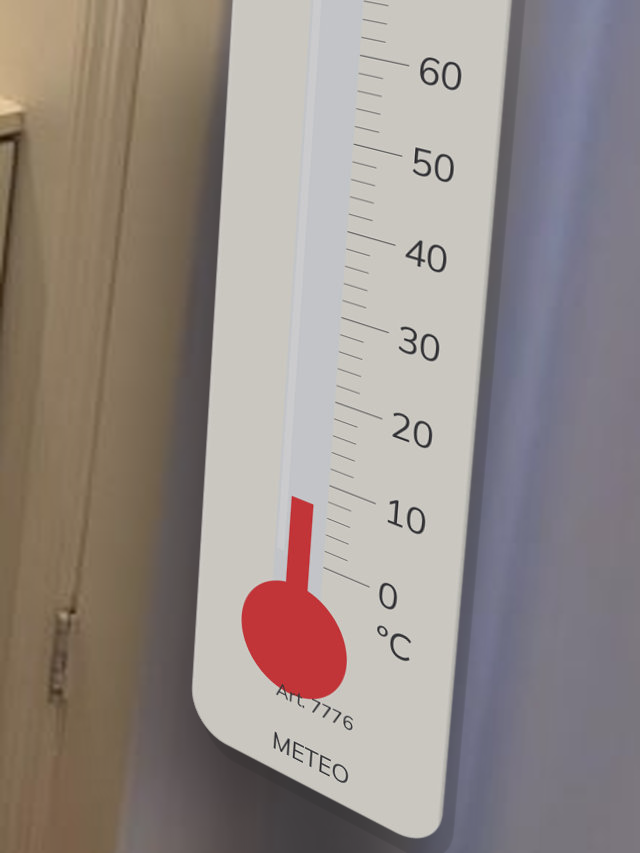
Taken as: 7 °C
